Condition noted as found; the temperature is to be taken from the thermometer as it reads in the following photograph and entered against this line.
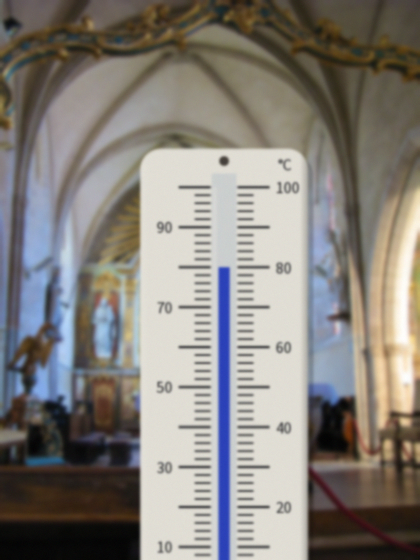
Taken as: 80 °C
